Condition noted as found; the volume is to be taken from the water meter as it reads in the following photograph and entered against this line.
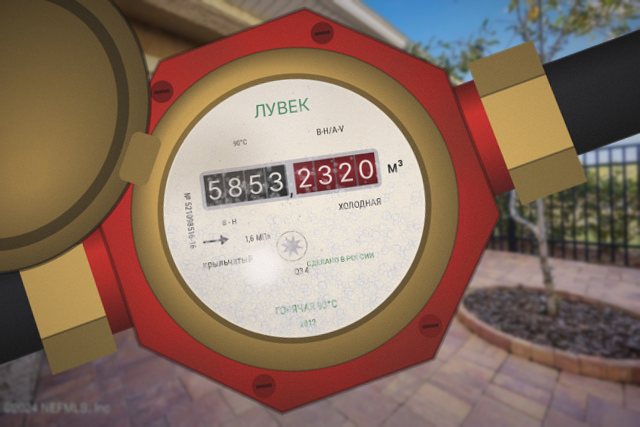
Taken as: 5853.2320 m³
